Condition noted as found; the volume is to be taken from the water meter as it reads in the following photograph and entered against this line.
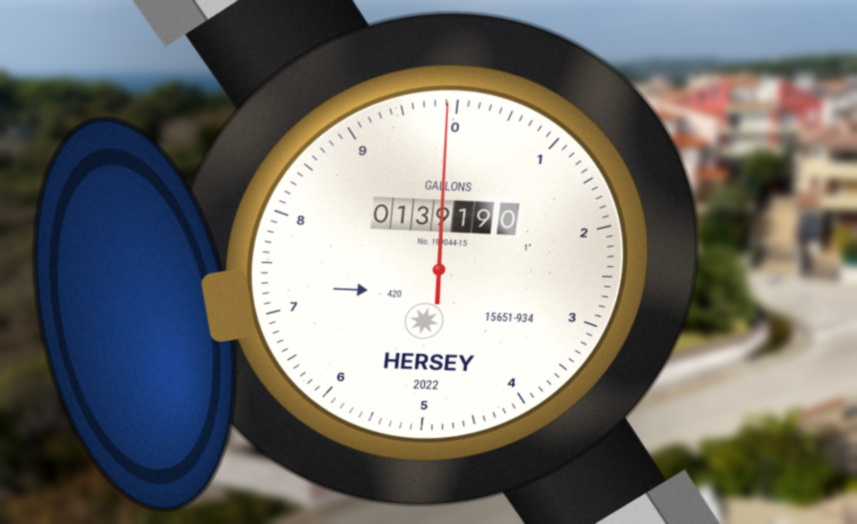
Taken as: 139189.9 gal
